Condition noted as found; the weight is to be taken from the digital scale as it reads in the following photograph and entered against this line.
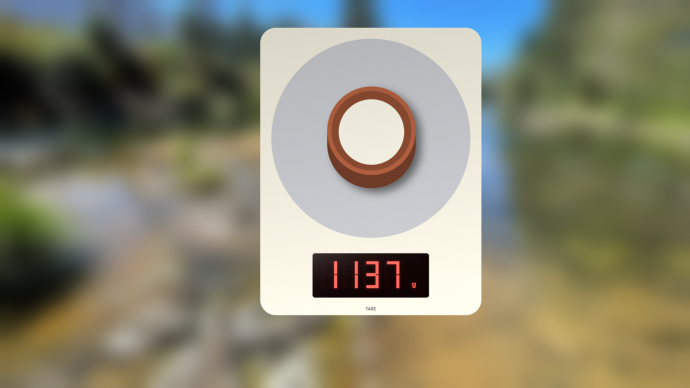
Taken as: 1137 g
